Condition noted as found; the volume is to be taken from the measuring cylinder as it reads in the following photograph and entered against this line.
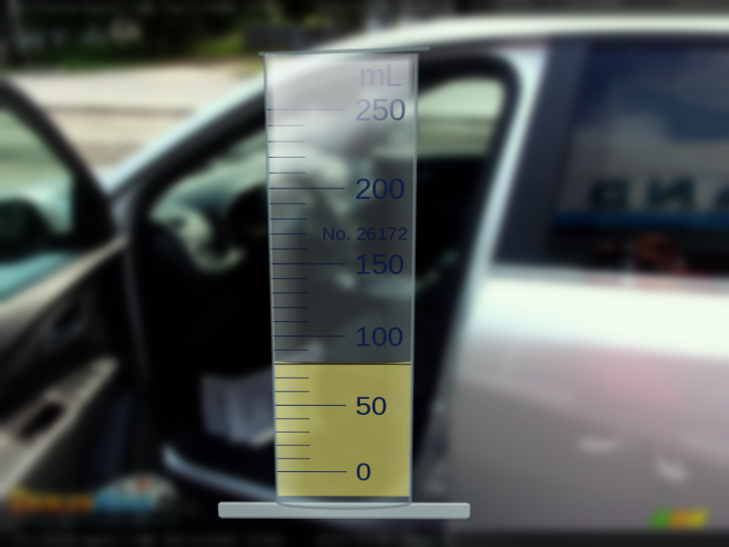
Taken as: 80 mL
